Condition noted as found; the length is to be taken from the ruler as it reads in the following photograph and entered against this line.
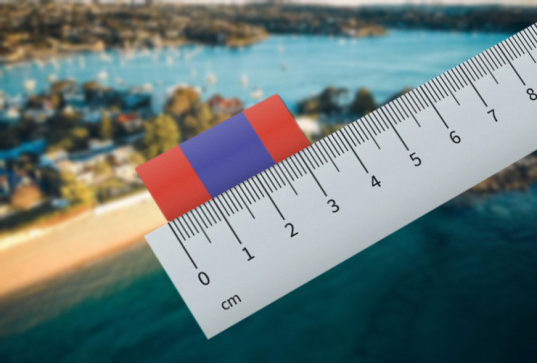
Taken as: 3.3 cm
